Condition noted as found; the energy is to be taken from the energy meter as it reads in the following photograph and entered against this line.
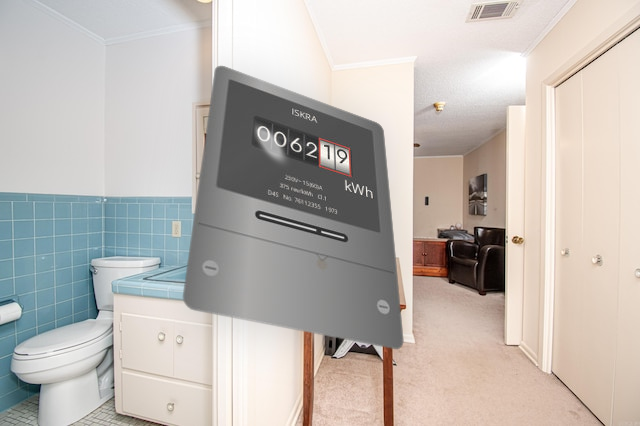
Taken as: 62.19 kWh
